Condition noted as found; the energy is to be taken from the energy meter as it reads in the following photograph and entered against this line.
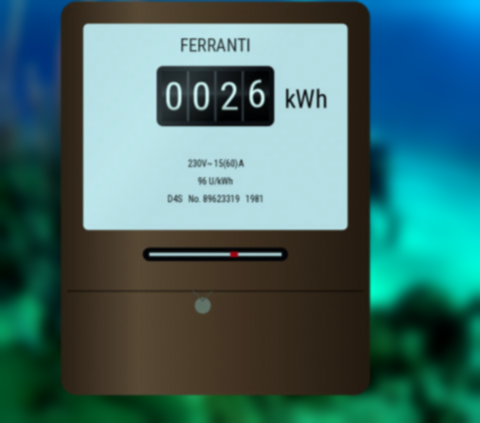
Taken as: 26 kWh
